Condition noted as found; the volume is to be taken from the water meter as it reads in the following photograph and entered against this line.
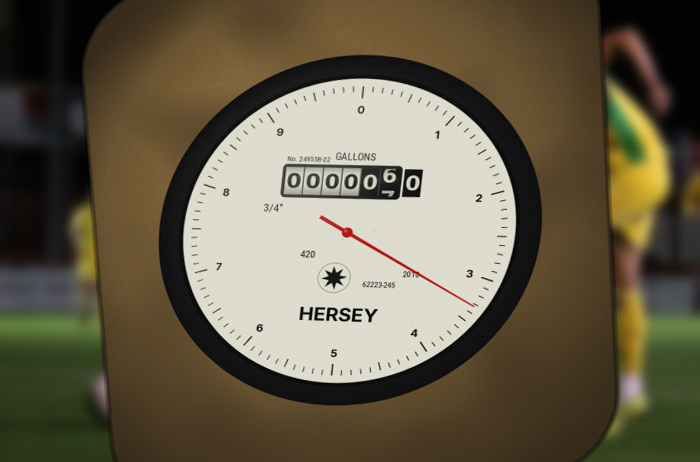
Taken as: 63.3 gal
